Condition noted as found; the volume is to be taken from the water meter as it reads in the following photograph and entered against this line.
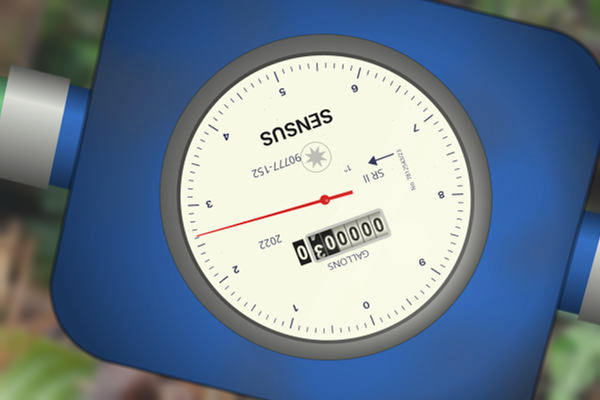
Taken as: 32.6 gal
